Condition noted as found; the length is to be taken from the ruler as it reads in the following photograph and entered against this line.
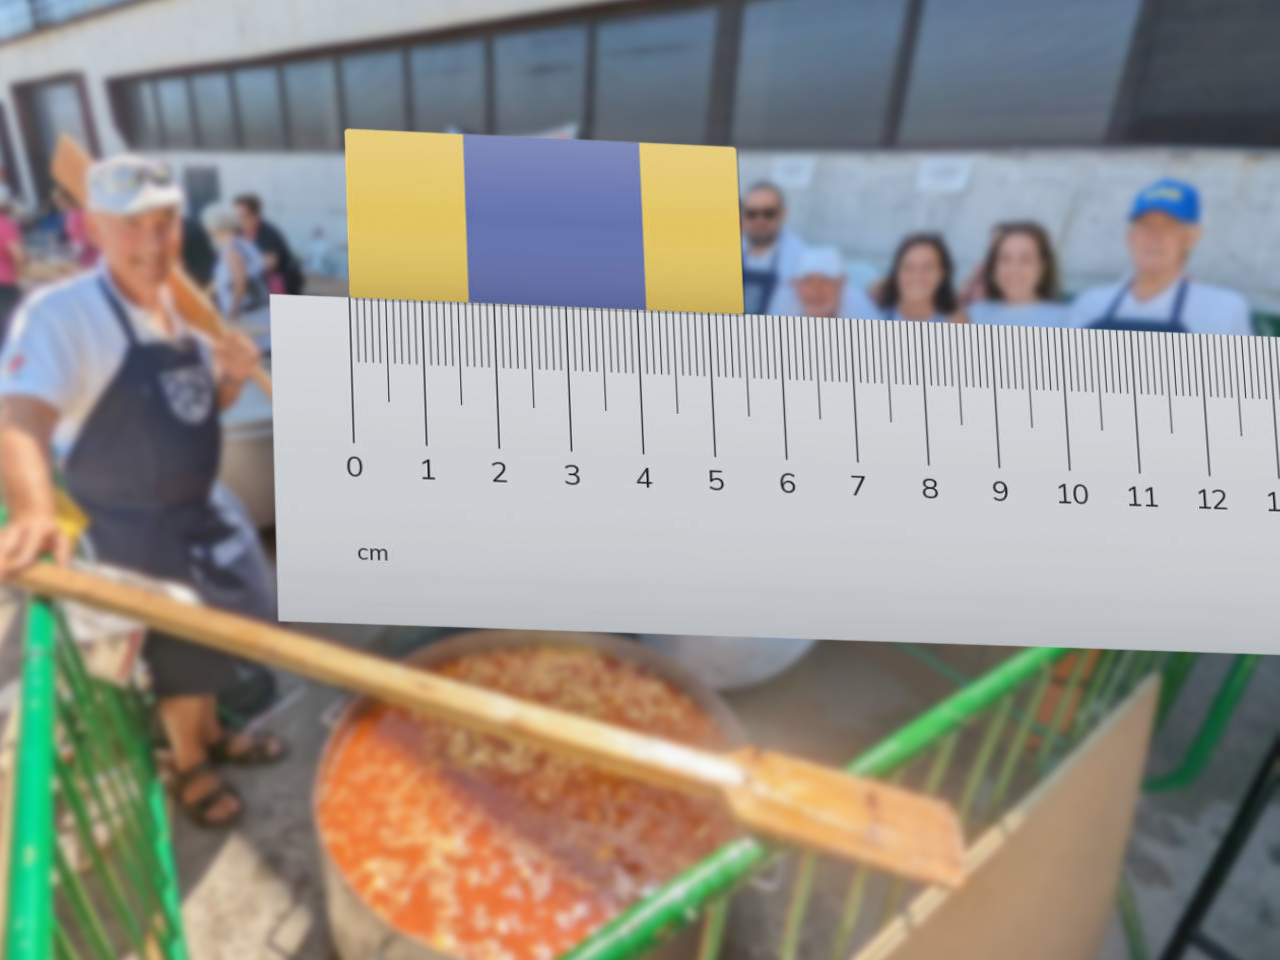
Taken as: 5.5 cm
